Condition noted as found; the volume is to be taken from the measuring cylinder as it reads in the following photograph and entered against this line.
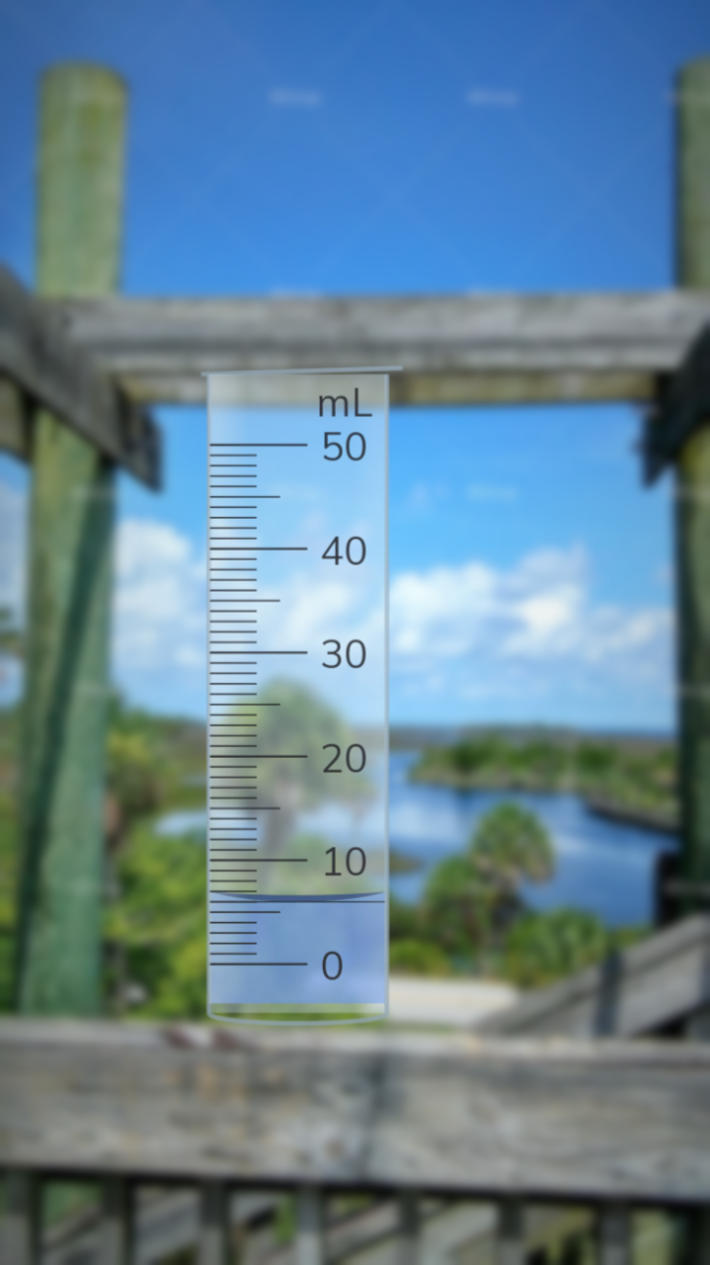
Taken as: 6 mL
